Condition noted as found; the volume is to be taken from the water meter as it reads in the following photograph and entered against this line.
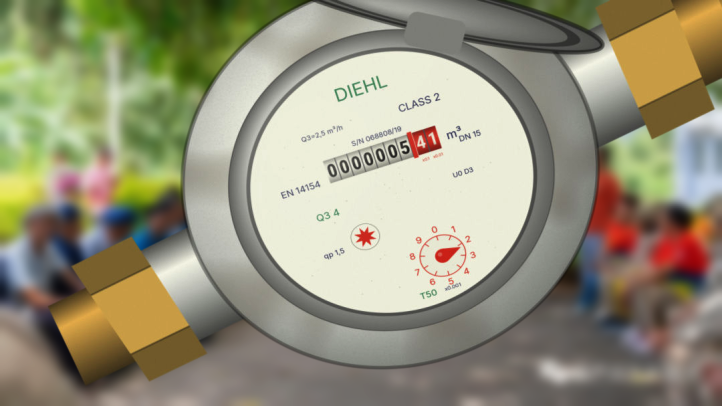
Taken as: 5.412 m³
